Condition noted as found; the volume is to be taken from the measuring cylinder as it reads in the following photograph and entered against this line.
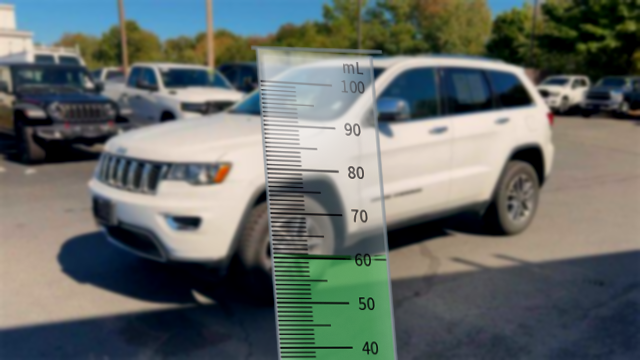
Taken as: 60 mL
